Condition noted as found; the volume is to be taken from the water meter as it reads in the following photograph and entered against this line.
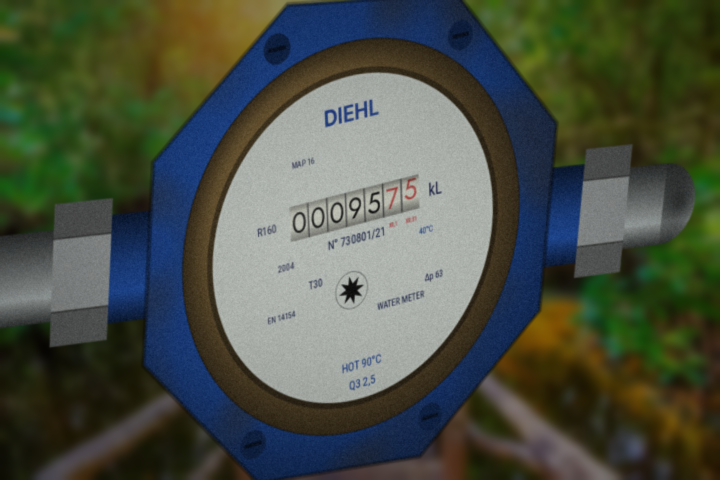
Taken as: 95.75 kL
